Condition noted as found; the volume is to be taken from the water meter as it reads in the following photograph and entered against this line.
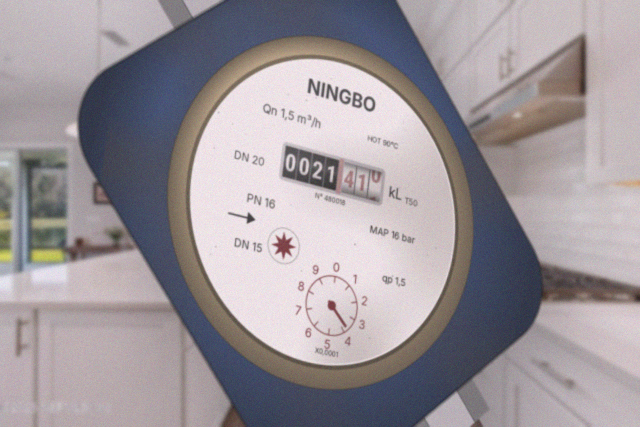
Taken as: 21.4103 kL
